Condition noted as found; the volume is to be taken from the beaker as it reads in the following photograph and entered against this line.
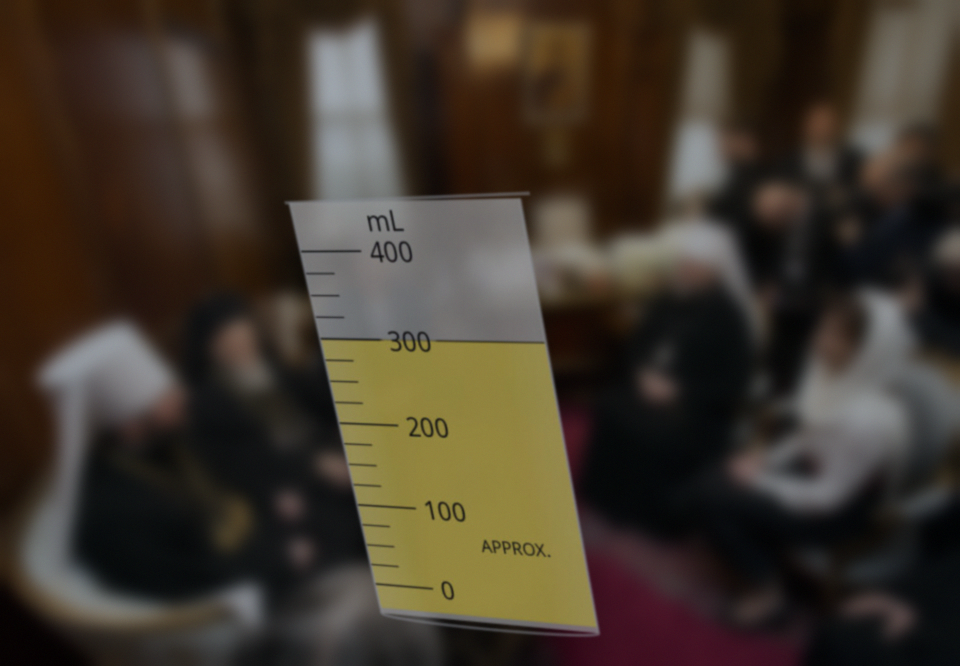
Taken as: 300 mL
